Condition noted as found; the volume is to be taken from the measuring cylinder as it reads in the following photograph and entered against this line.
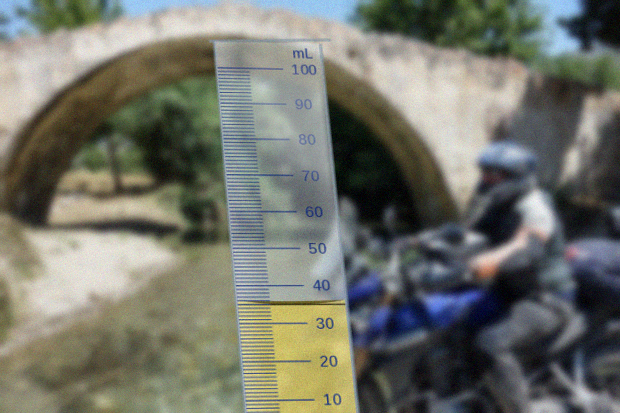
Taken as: 35 mL
